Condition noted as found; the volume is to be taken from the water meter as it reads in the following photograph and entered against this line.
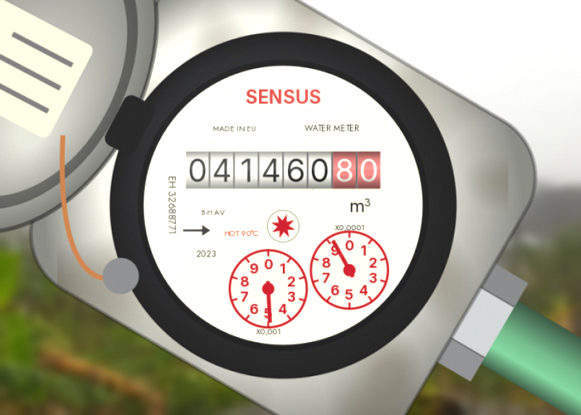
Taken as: 41460.8049 m³
